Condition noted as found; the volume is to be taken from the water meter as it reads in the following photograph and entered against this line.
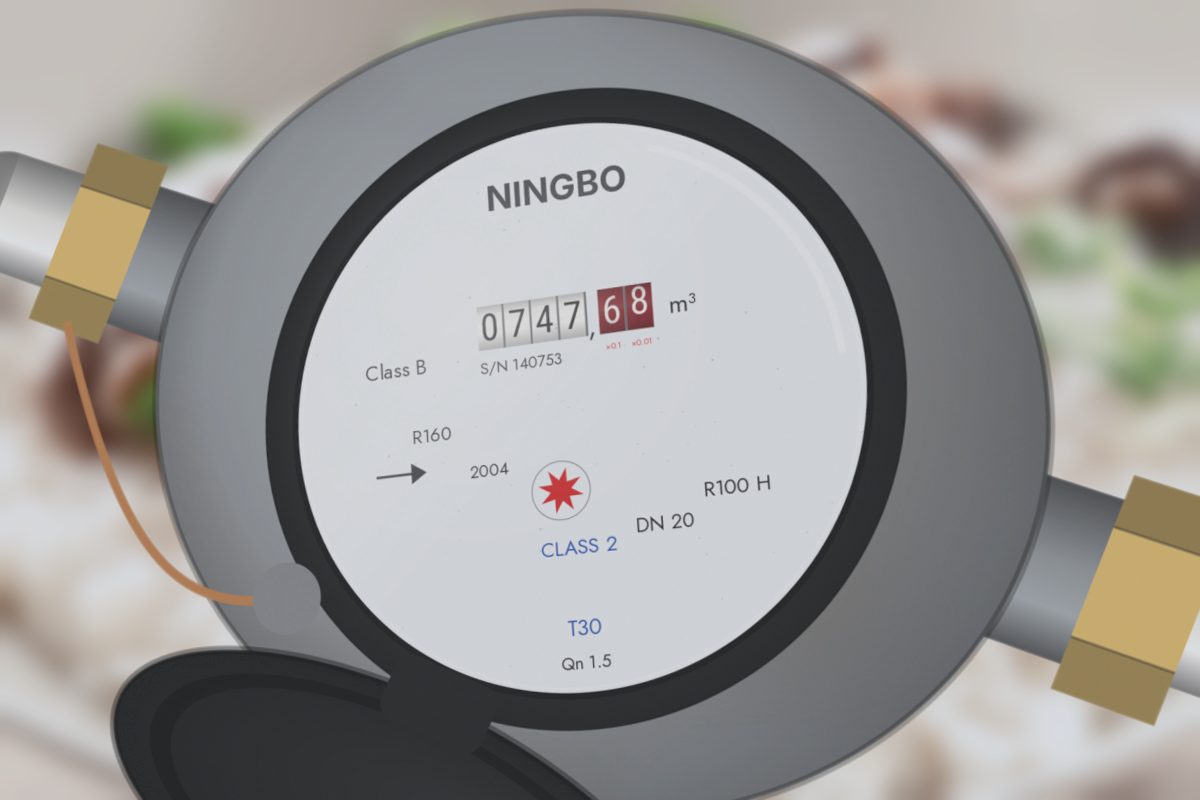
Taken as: 747.68 m³
